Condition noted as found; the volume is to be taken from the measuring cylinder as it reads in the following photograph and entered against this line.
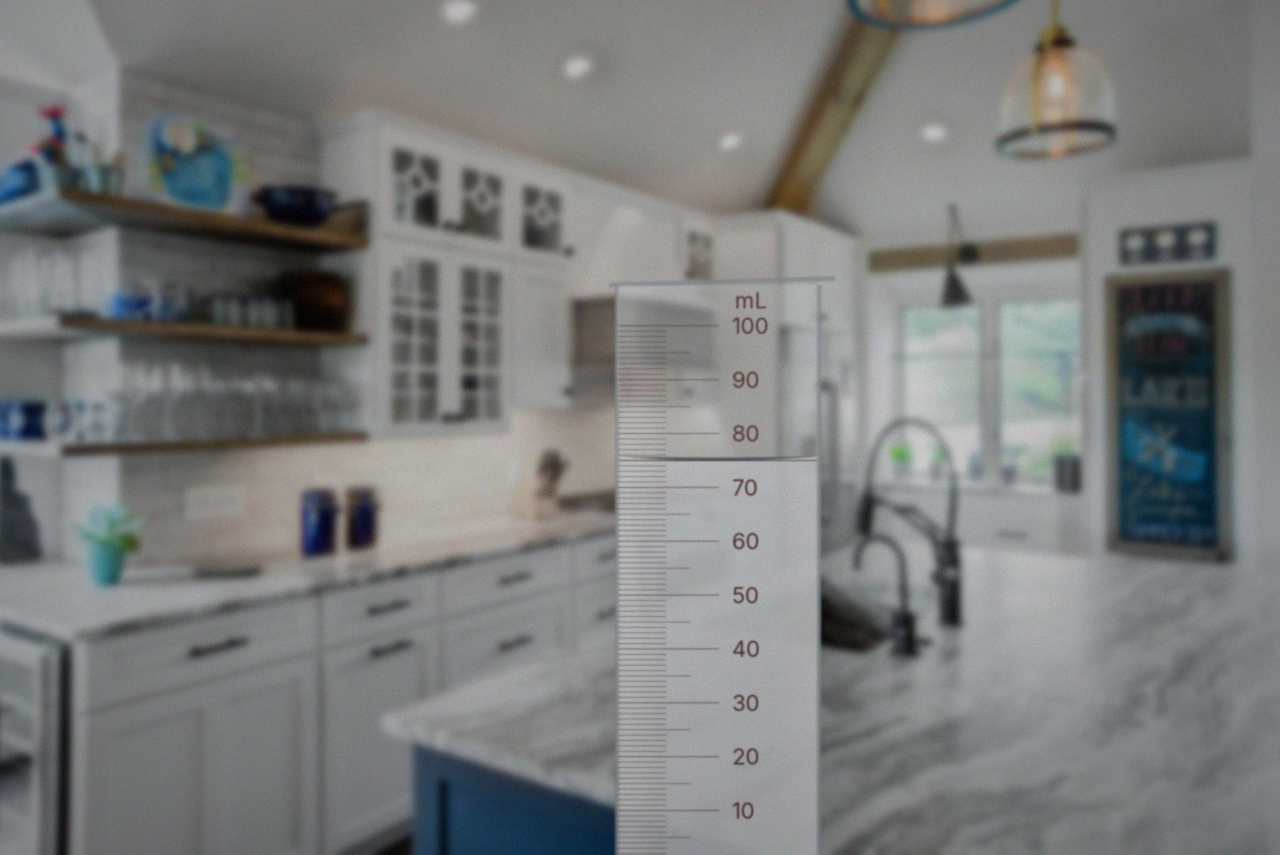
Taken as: 75 mL
